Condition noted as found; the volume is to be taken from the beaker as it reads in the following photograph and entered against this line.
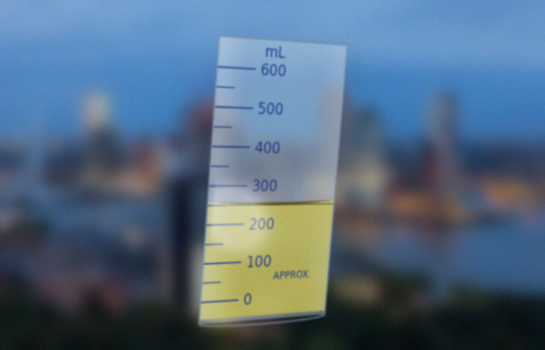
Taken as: 250 mL
